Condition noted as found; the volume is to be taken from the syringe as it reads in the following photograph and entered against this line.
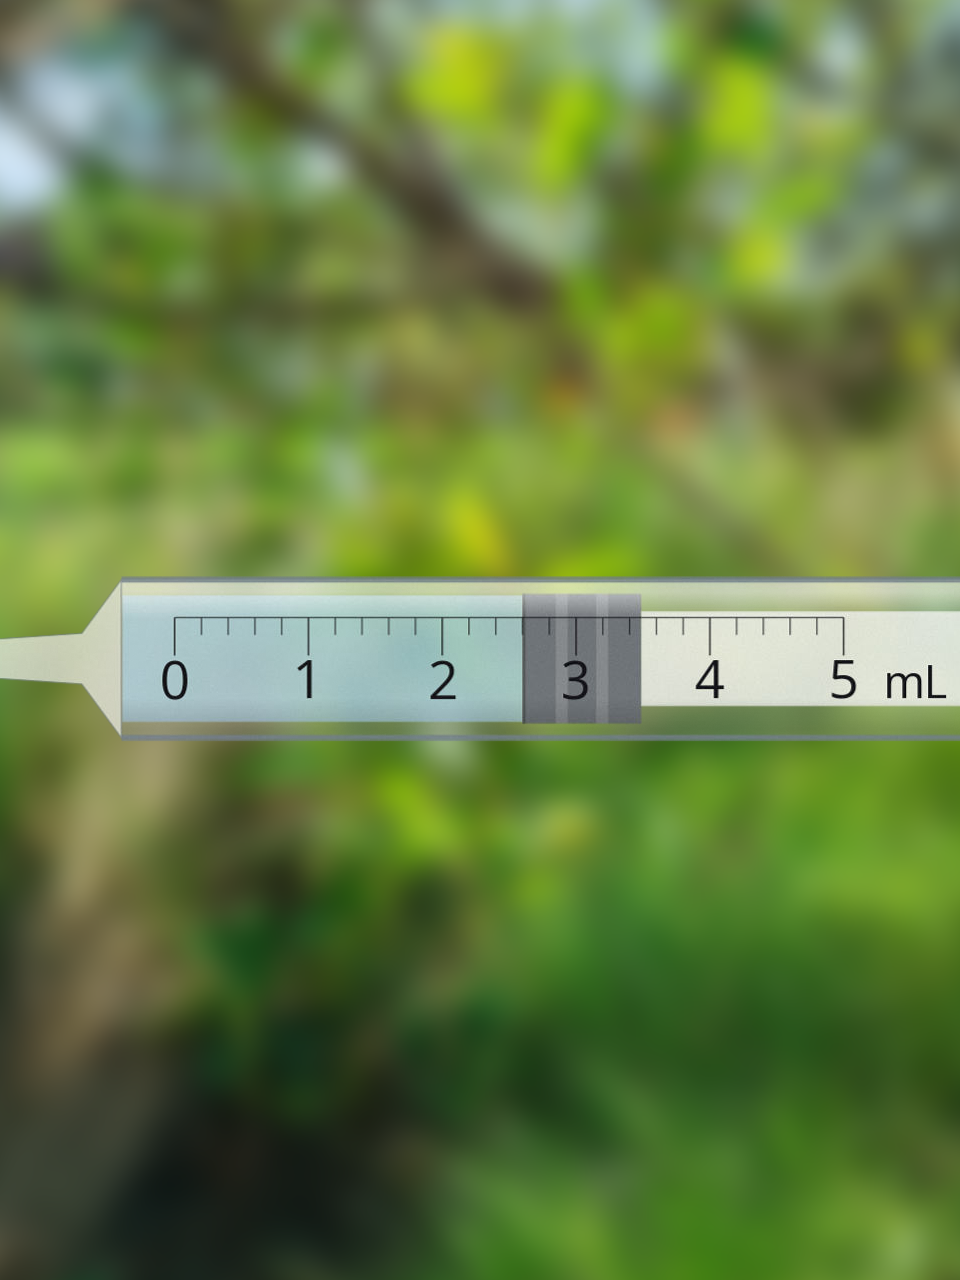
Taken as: 2.6 mL
